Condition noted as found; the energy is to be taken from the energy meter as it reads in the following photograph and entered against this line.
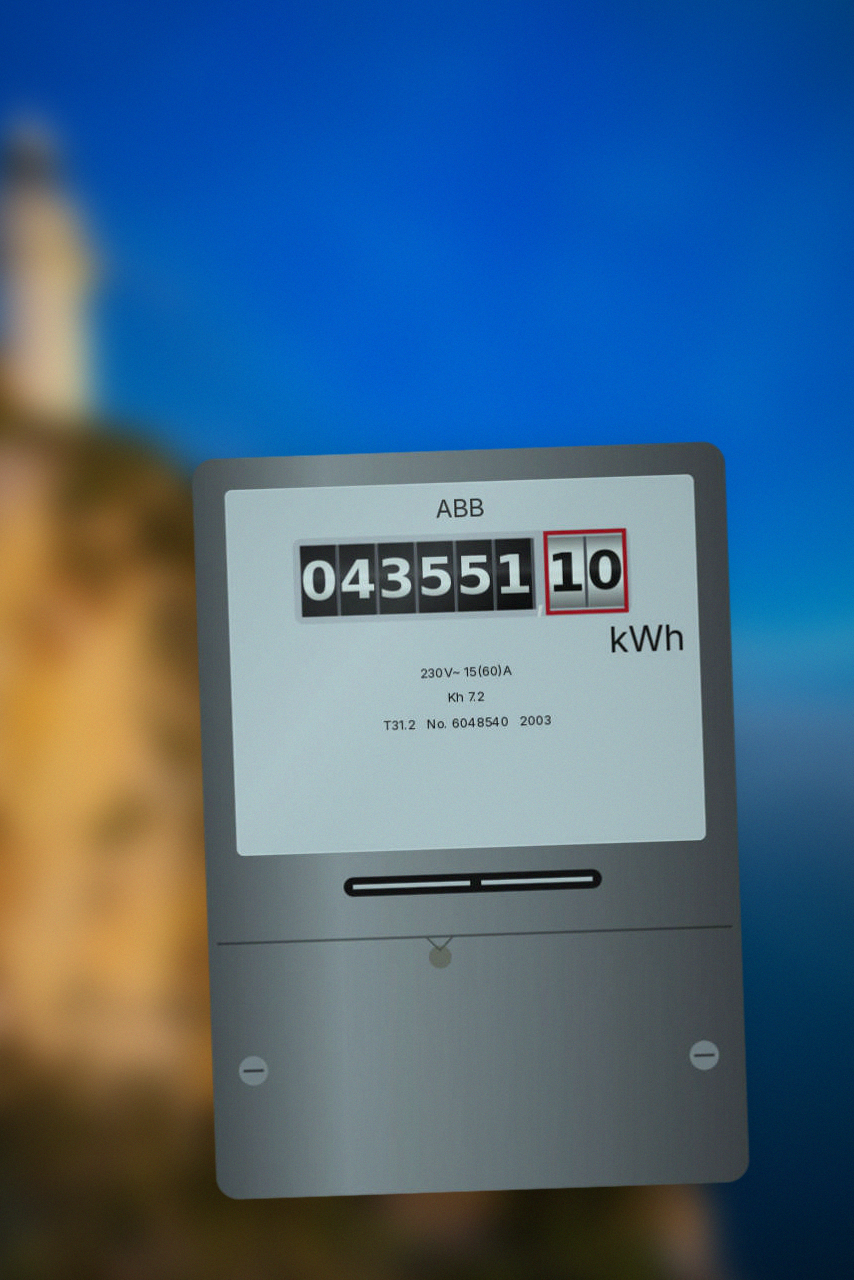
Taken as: 43551.10 kWh
